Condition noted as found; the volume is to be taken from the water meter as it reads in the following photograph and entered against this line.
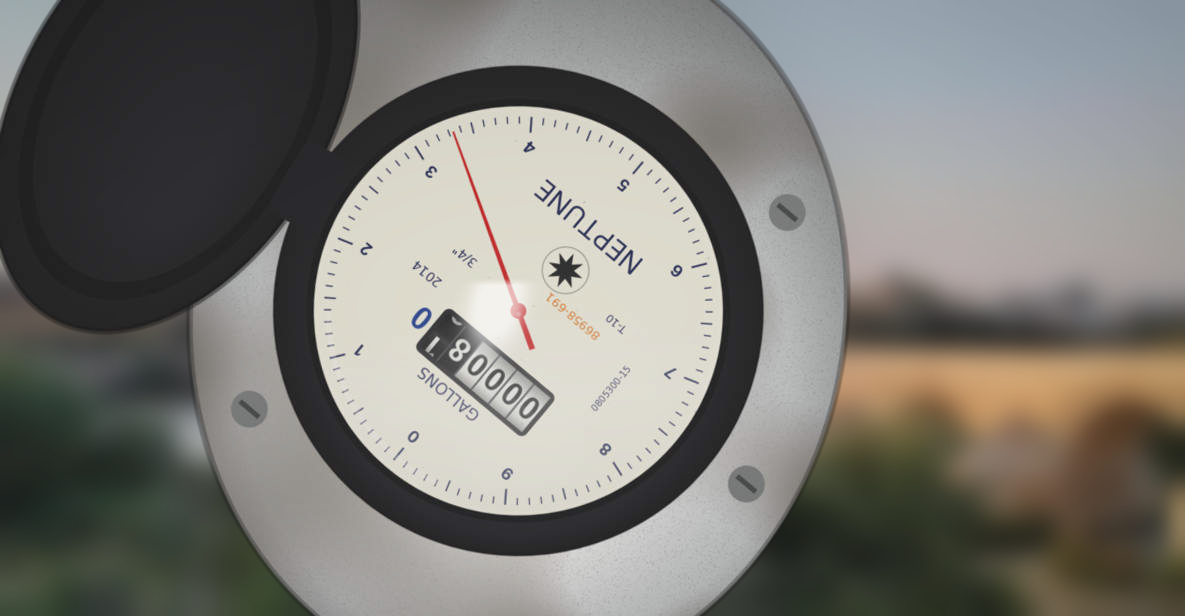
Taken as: 813.3 gal
